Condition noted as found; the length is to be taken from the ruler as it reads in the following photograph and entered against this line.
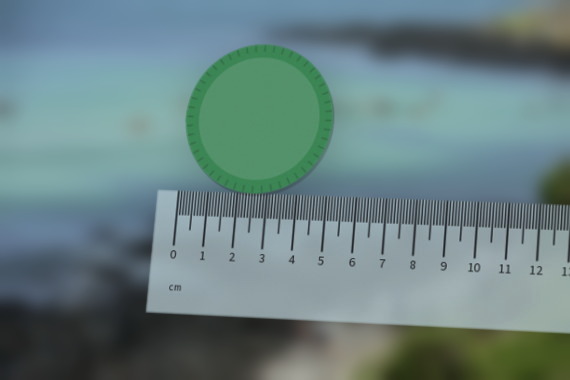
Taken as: 5 cm
